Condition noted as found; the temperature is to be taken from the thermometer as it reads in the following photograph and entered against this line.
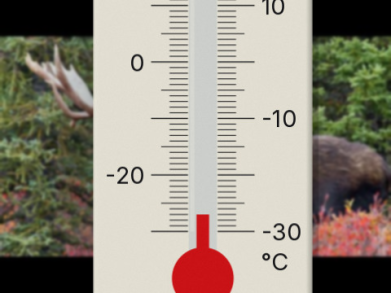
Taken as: -27 °C
